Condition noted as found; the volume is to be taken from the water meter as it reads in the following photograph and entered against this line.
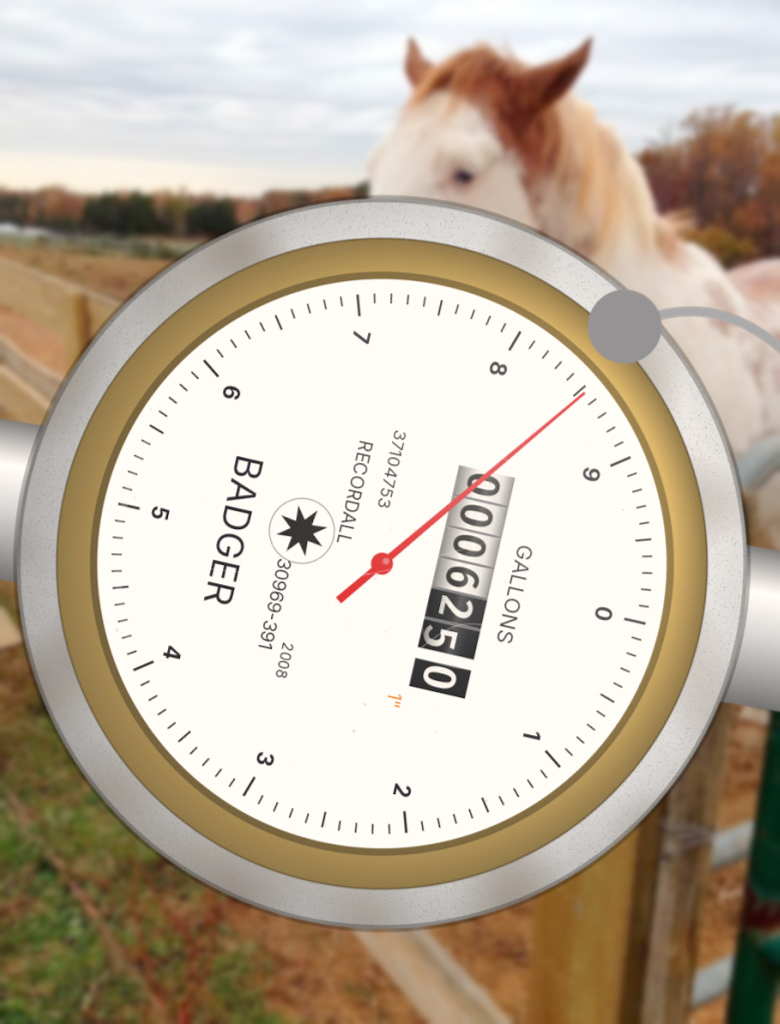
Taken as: 6248.5 gal
